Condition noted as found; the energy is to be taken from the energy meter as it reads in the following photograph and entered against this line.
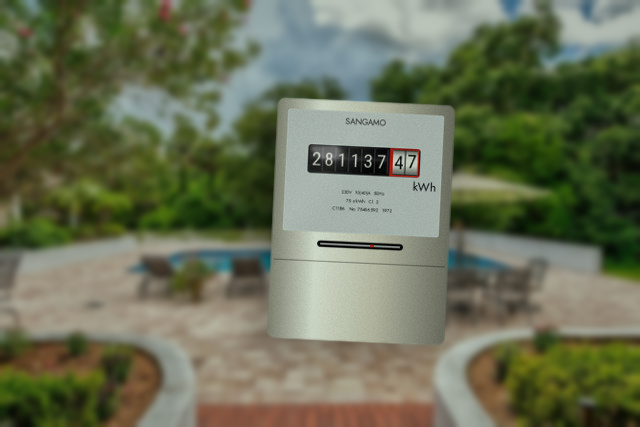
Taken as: 281137.47 kWh
